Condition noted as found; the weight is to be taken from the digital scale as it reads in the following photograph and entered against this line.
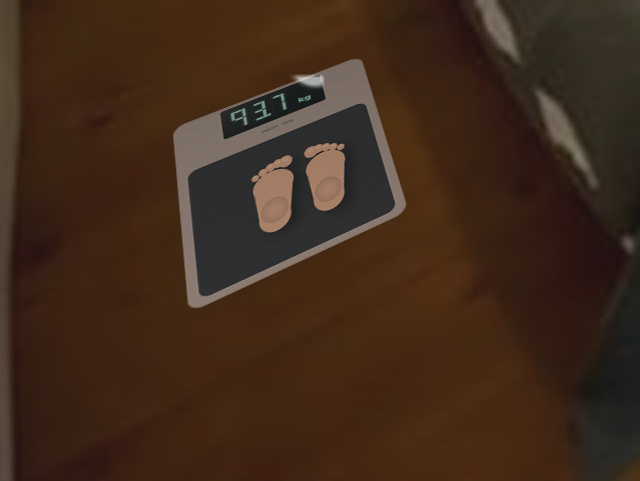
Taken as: 93.7 kg
